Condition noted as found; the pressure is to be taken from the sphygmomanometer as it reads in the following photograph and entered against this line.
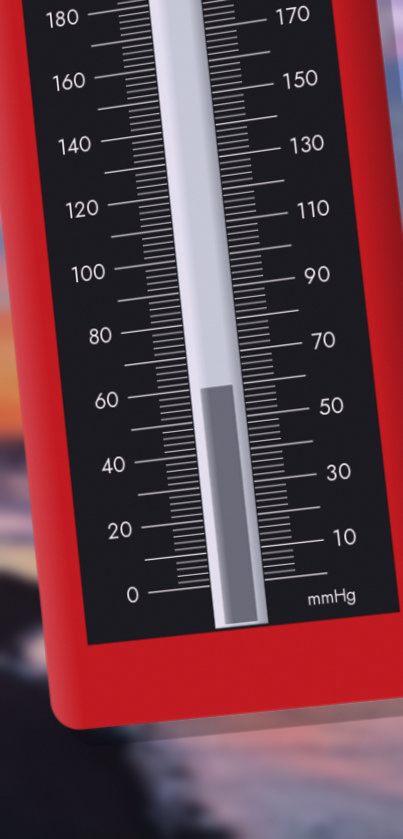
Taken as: 60 mmHg
